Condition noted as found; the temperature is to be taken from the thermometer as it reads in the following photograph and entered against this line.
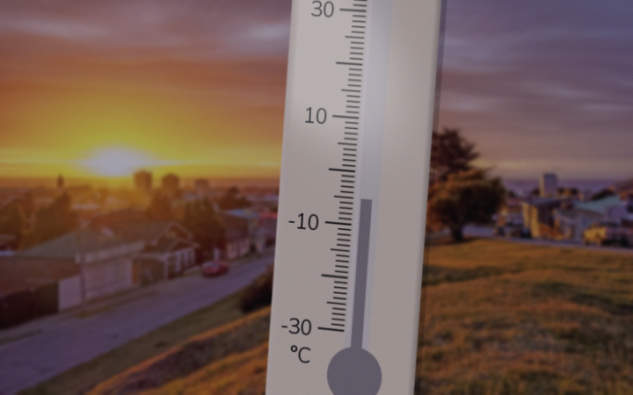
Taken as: -5 °C
